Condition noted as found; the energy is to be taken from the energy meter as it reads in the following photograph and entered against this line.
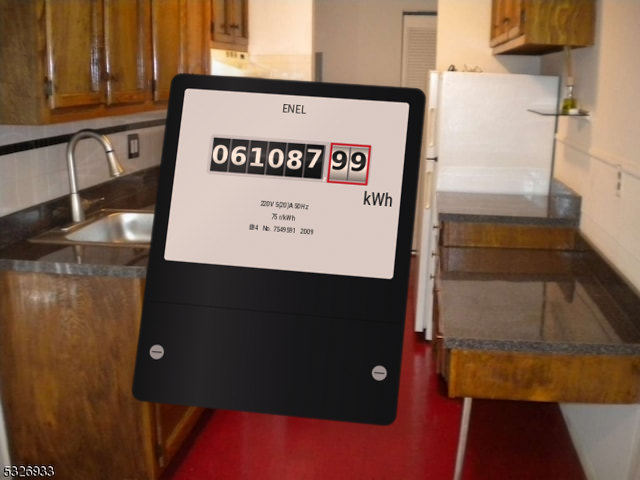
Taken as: 61087.99 kWh
